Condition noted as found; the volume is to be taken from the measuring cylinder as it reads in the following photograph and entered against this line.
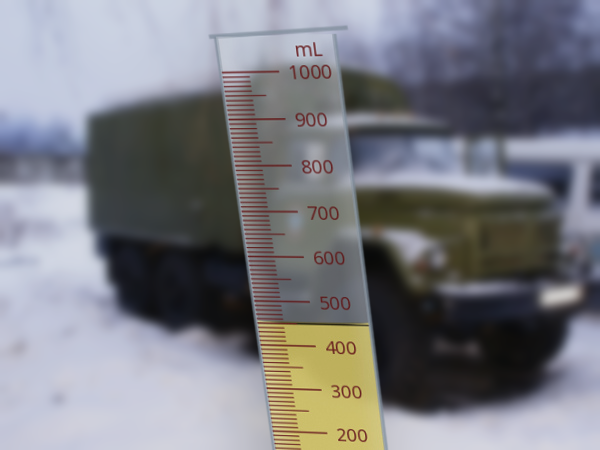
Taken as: 450 mL
